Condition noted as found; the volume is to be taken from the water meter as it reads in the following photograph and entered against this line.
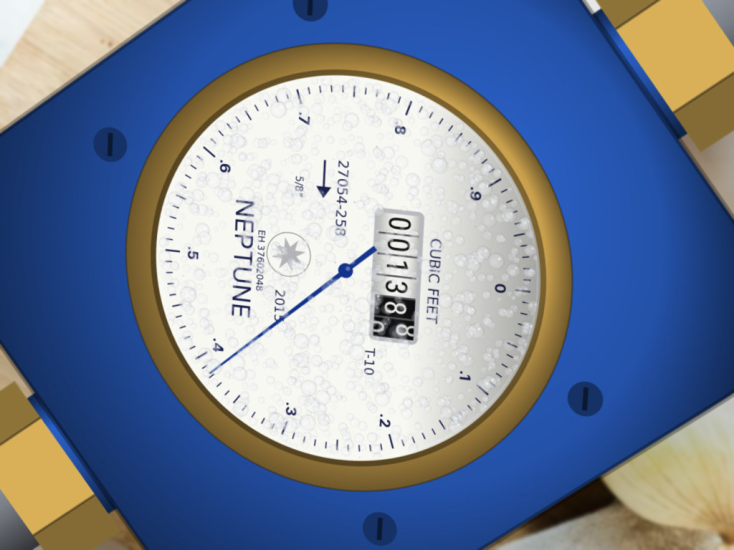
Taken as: 1388.38 ft³
